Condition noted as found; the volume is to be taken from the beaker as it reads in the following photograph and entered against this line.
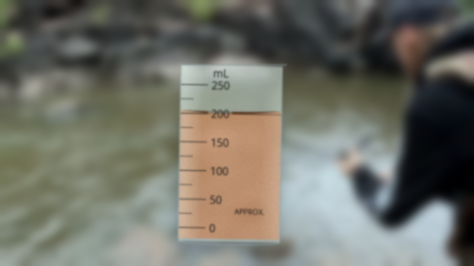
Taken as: 200 mL
